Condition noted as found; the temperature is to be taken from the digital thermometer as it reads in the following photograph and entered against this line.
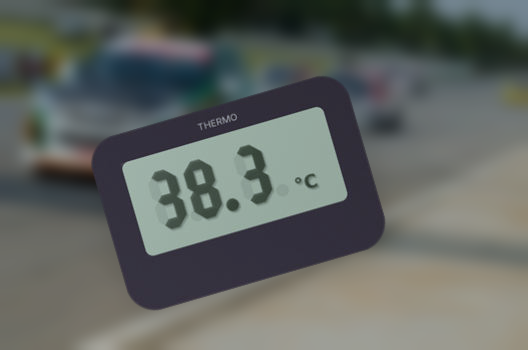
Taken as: 38.3 °C
